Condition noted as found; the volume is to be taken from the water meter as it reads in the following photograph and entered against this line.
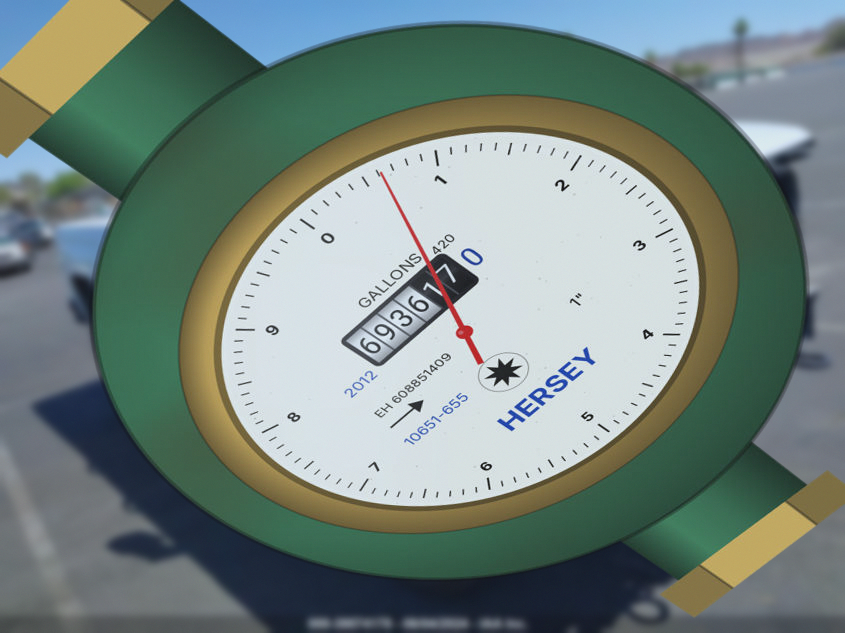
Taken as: 6936170.6 gal
